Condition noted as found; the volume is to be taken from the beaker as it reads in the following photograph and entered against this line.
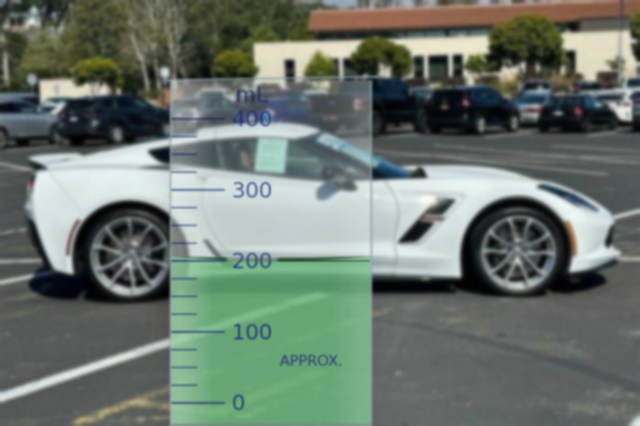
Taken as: 200 mL
